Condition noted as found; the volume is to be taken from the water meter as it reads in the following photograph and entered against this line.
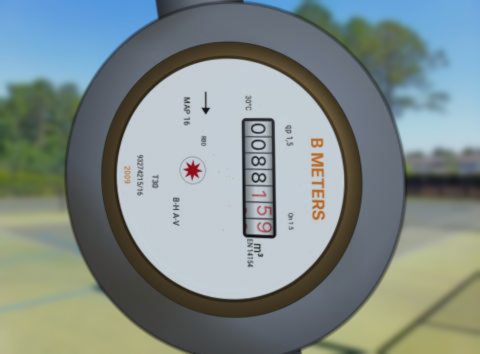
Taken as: 88.159 m³
